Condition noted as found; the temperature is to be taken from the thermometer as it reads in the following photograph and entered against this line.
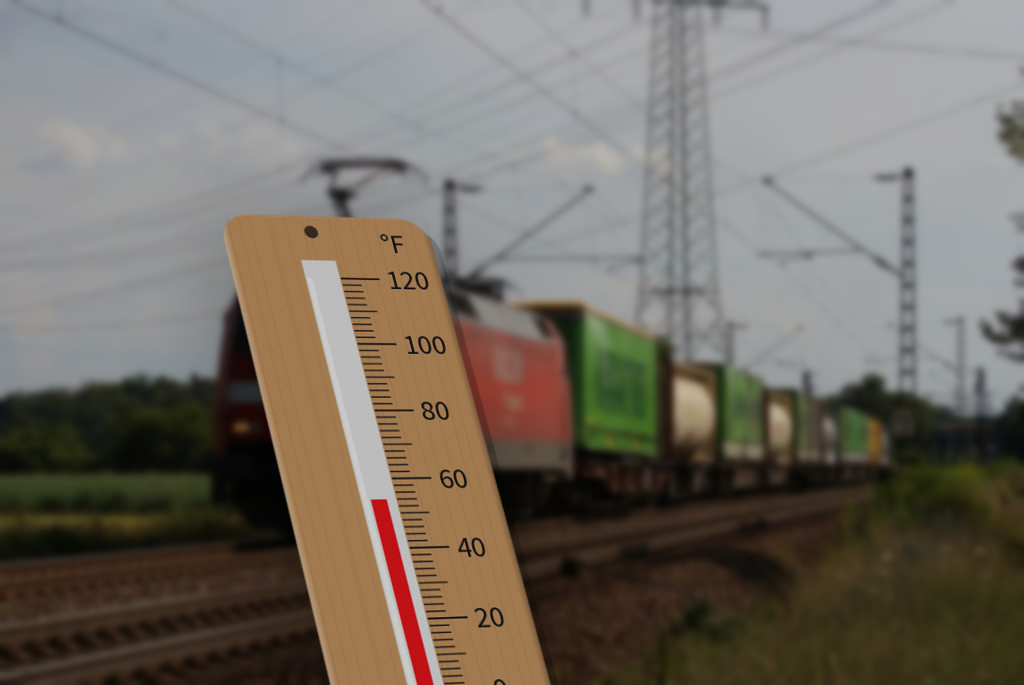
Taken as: 54 °F
